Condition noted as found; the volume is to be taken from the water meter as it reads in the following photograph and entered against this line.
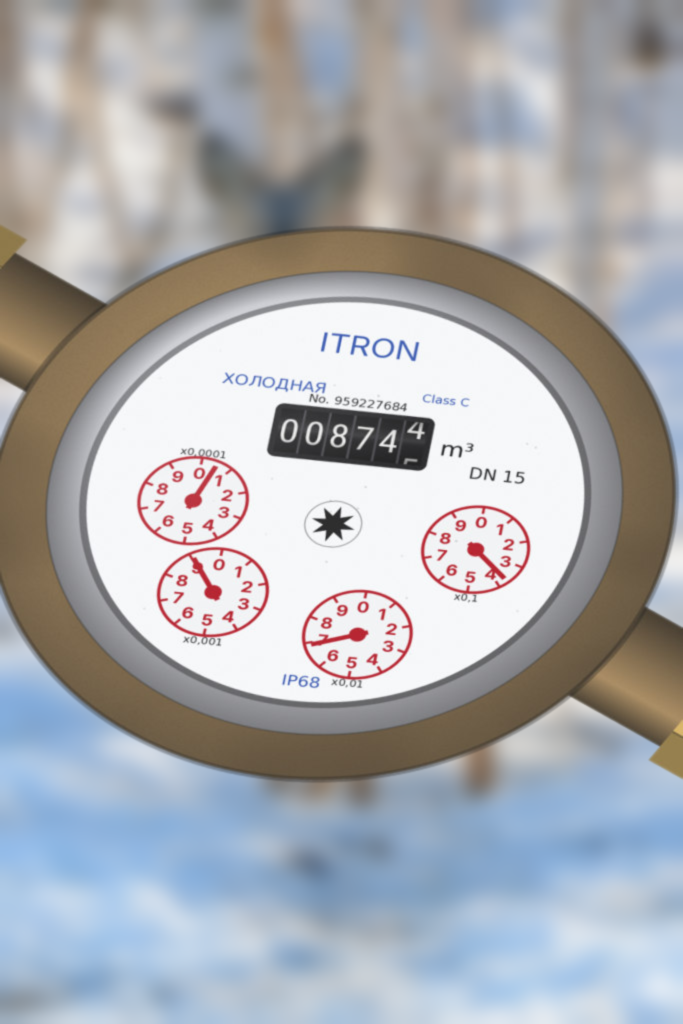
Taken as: 8744.3690 m³
